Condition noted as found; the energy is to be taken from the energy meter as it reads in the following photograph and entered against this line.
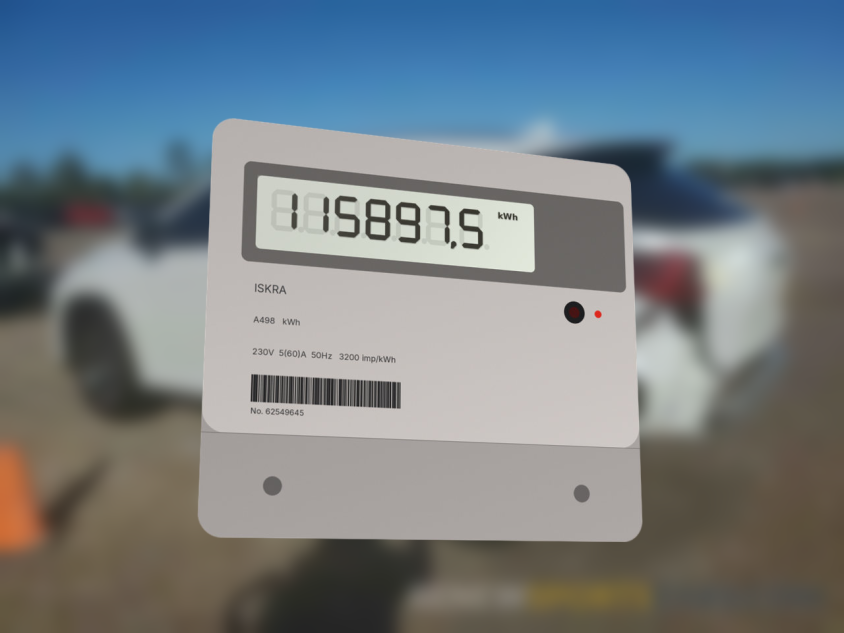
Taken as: 115897.5 kWh
